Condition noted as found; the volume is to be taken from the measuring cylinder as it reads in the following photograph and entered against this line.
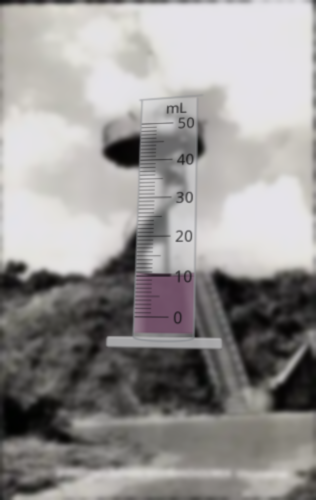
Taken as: 10 mL
